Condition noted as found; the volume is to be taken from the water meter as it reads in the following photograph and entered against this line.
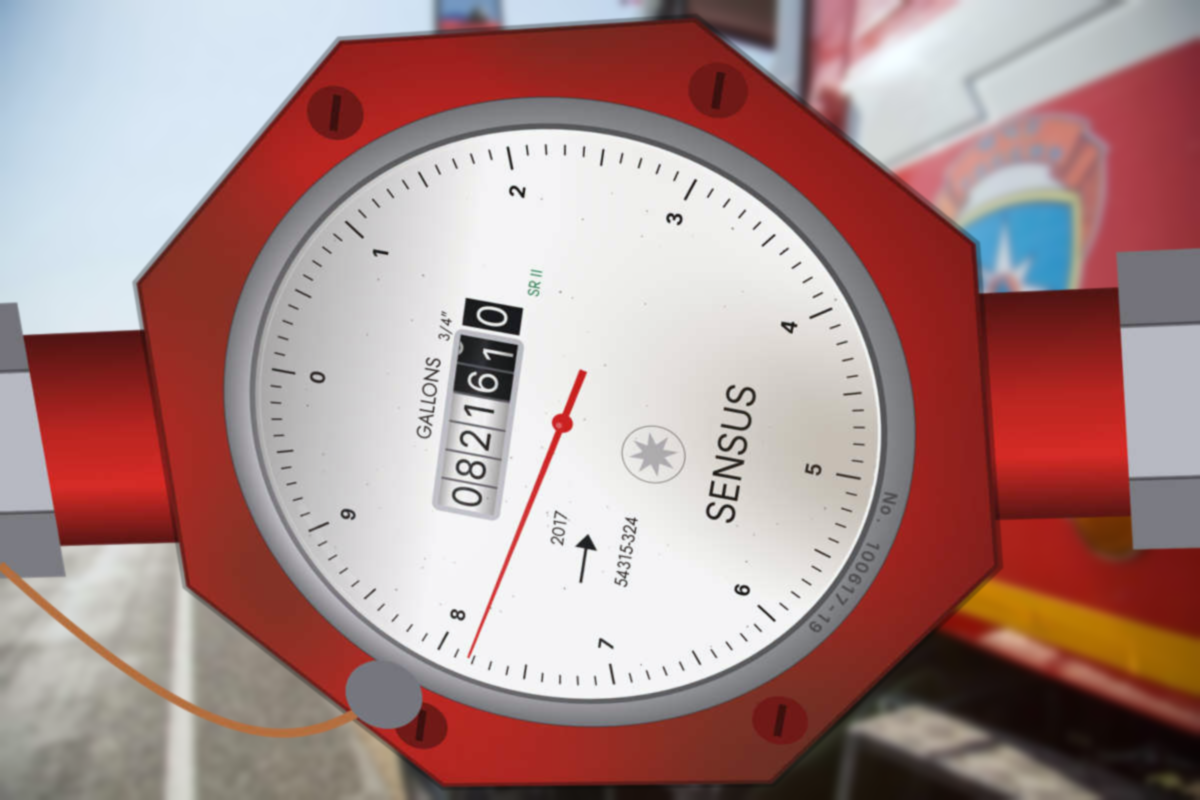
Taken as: 821607.8 gal
